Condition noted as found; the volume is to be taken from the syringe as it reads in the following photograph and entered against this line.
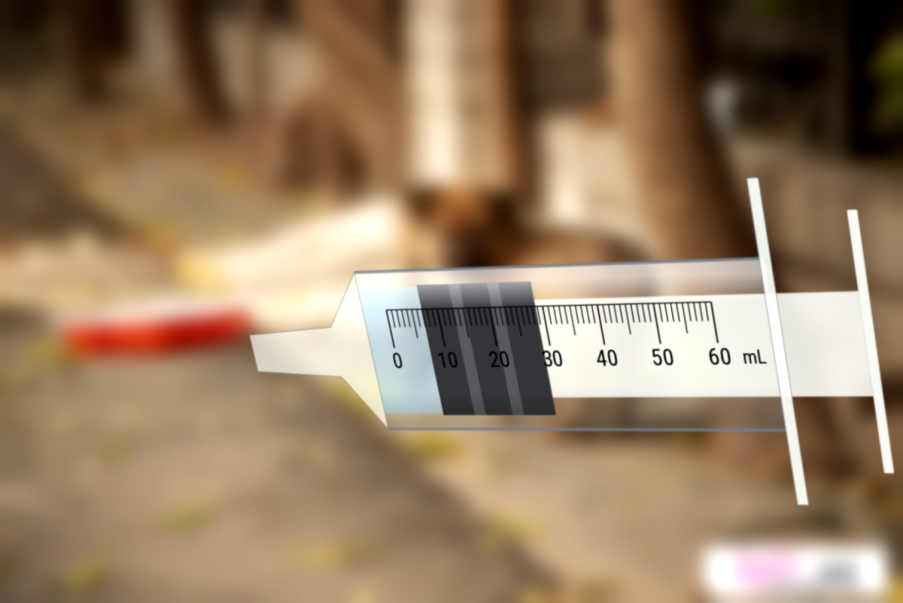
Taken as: 7 mL
